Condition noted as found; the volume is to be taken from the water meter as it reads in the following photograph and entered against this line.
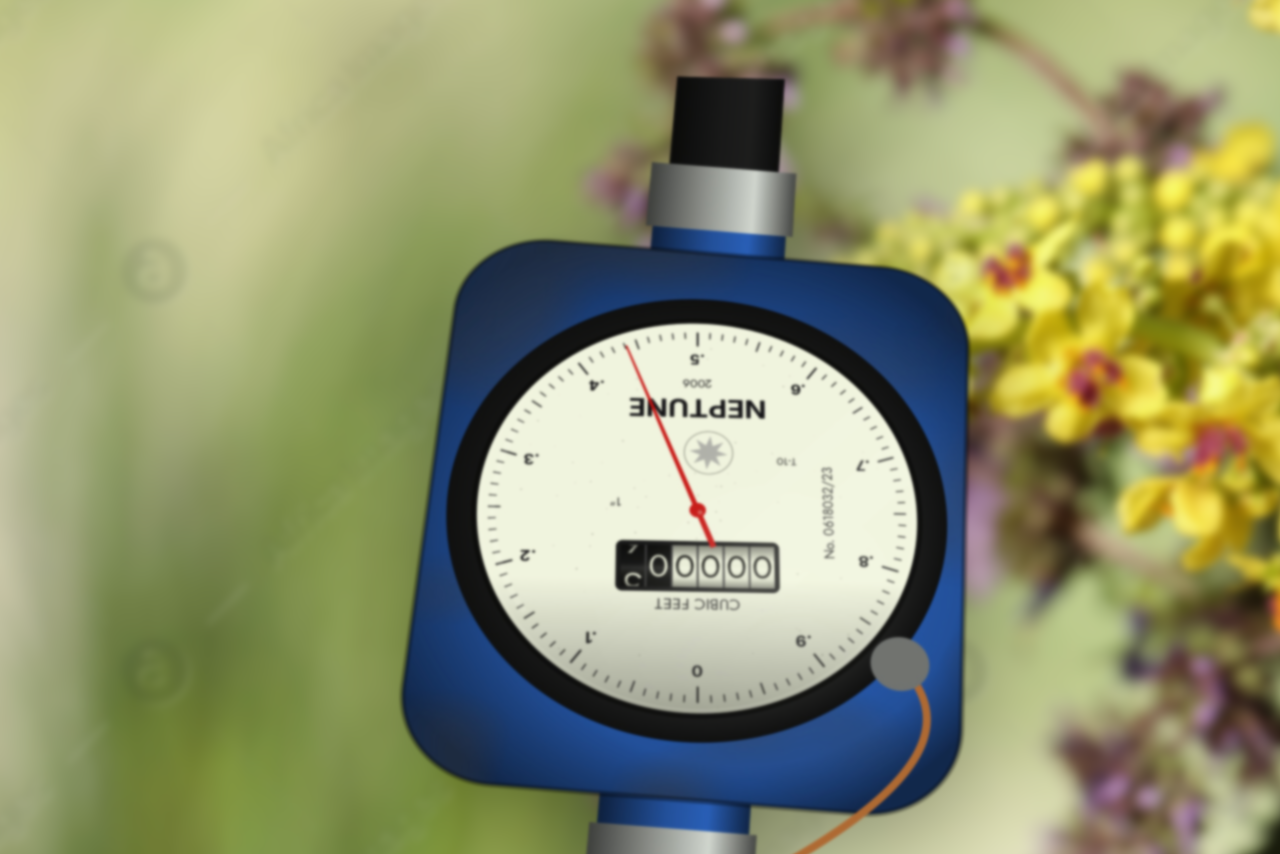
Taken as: 5.44 ft³
